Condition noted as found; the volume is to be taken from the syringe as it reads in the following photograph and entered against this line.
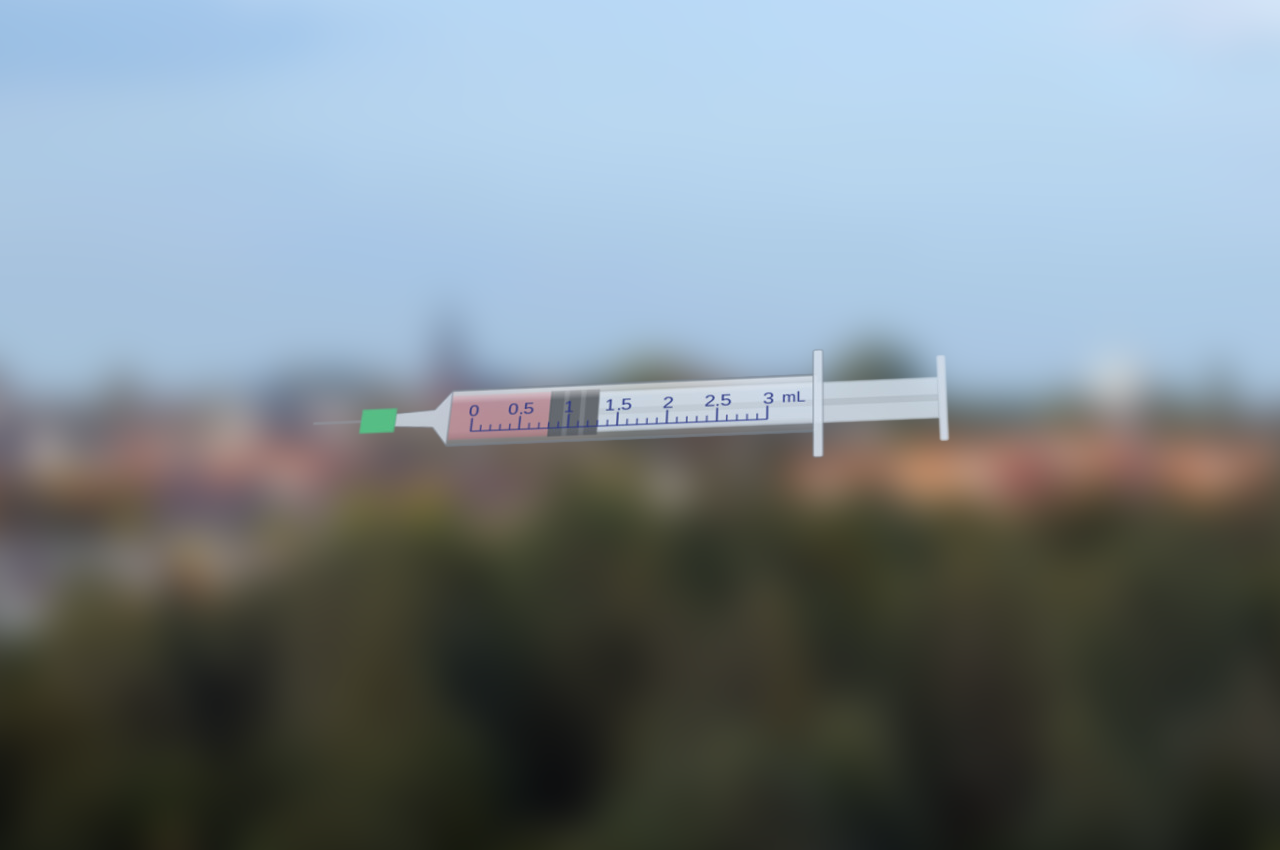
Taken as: 0.8 mL
